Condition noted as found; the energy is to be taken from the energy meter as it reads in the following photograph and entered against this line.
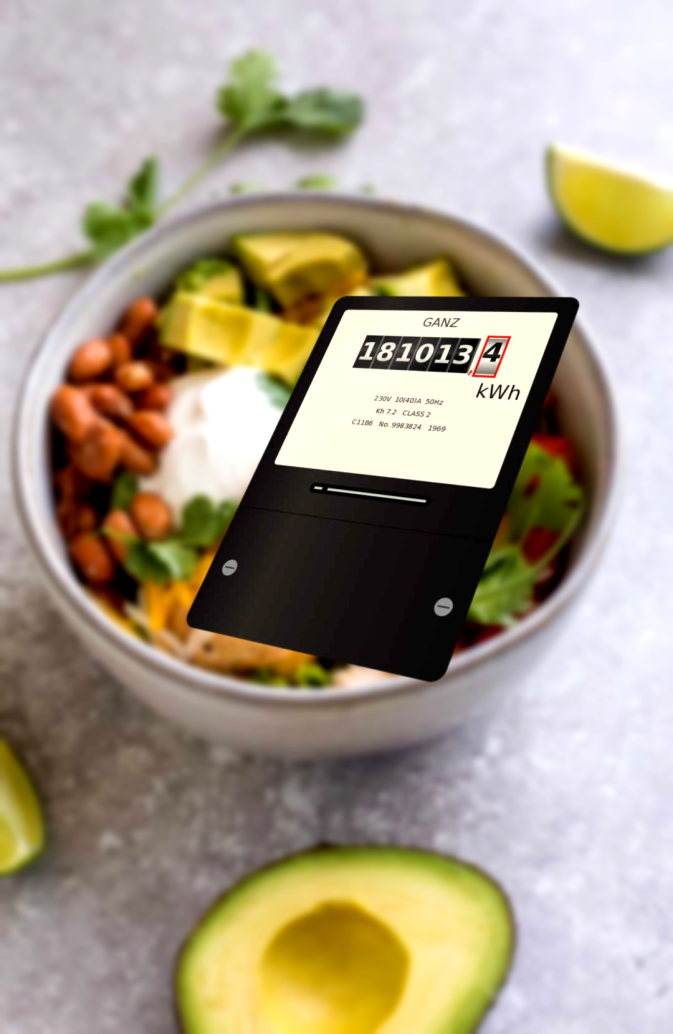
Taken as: 181013.4 kWh
